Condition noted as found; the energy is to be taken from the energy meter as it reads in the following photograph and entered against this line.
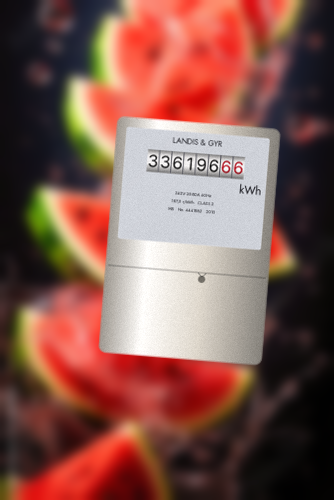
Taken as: 336196.66 kWh
